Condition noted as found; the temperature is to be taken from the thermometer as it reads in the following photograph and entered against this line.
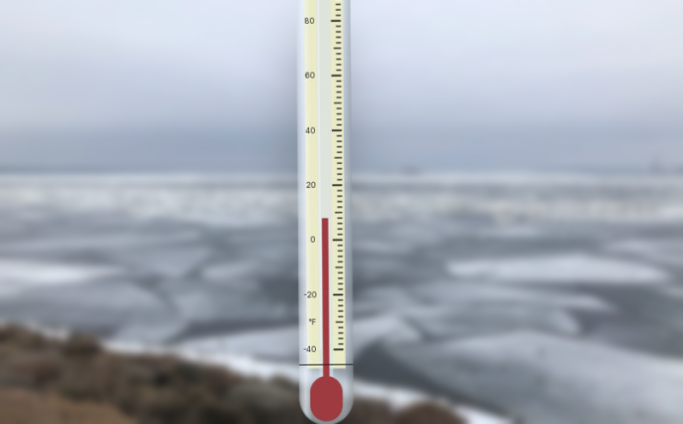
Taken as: 8 °F
